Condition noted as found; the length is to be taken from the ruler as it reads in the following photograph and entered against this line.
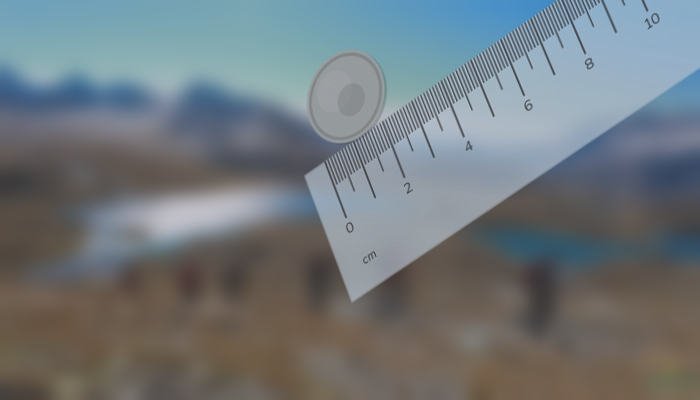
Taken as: 2.5 cm
